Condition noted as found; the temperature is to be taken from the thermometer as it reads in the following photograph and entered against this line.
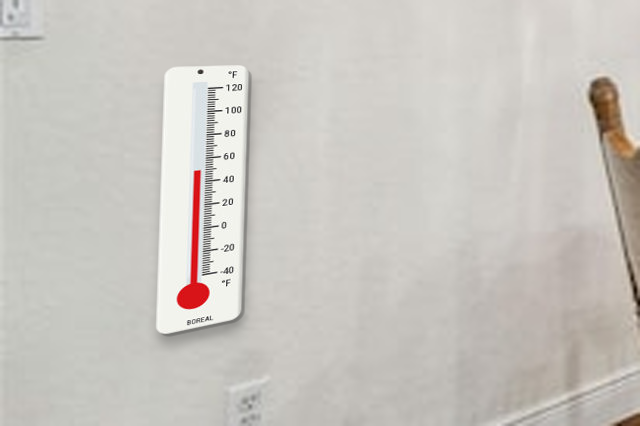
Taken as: 50 °F
